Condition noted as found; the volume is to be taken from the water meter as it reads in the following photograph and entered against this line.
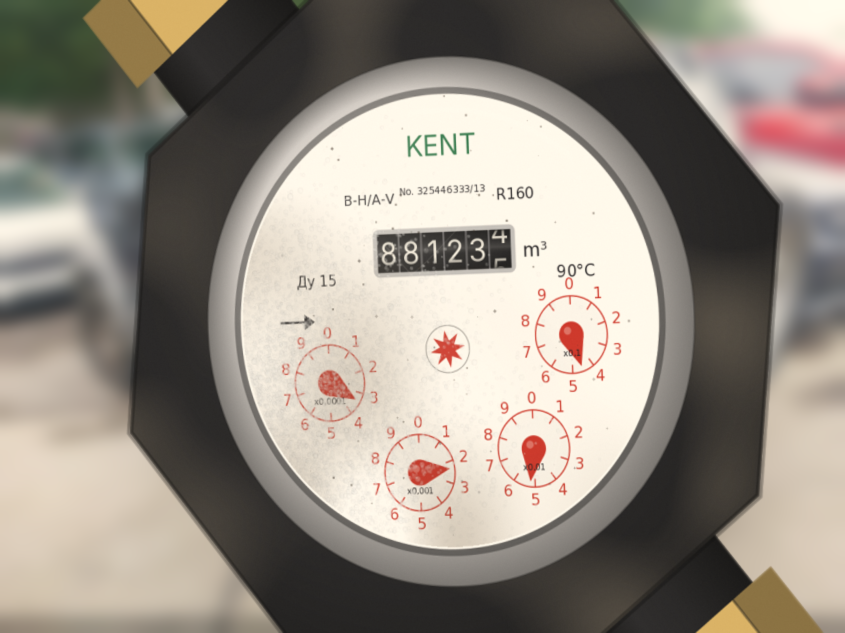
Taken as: 881234.4523 m³
